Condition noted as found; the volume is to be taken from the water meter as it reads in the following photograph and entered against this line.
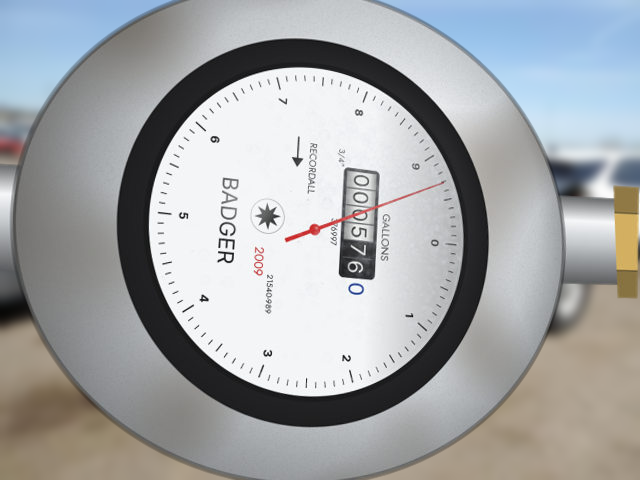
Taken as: 5759.3 gal
